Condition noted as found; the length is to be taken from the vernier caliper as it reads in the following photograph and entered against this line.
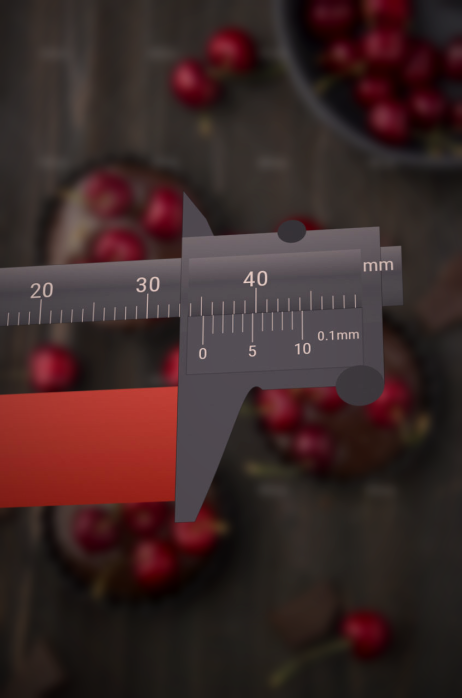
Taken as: 35.2 mm
